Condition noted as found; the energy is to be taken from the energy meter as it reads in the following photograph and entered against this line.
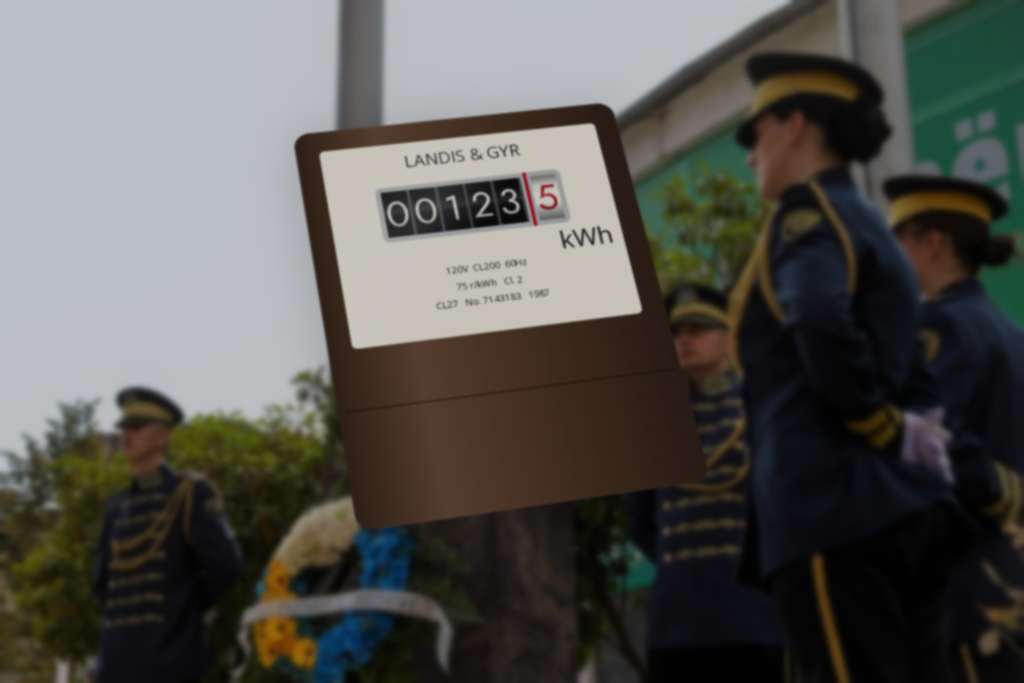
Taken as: 123.5 kWh
